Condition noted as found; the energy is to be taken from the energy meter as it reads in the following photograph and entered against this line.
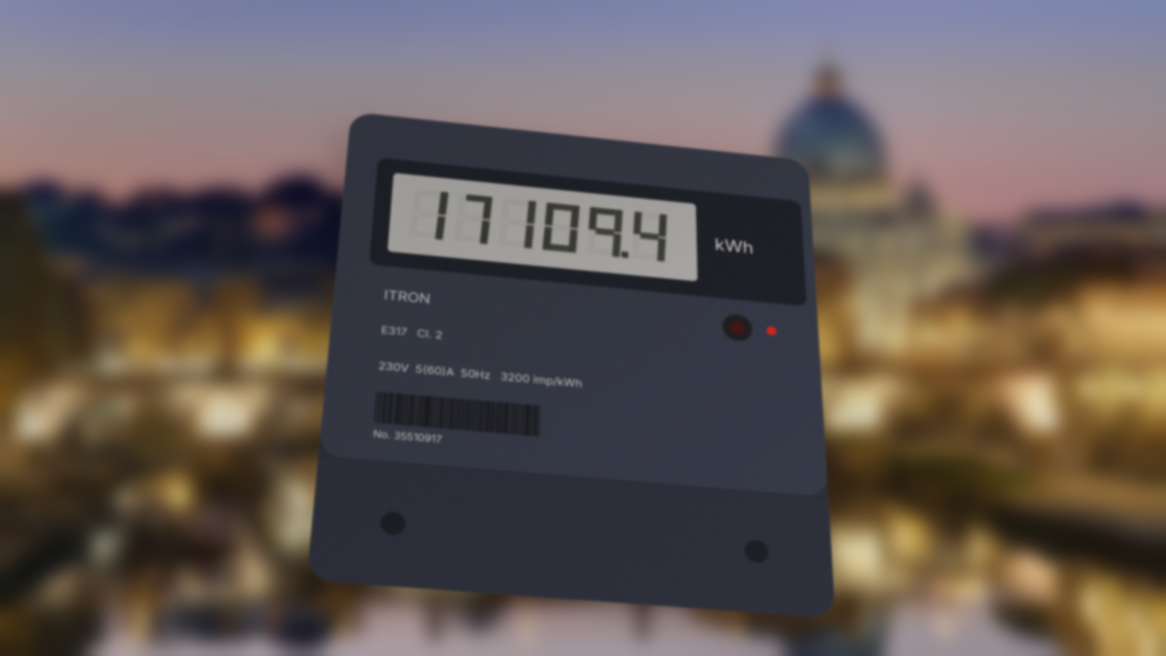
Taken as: 17109.4 kWh
